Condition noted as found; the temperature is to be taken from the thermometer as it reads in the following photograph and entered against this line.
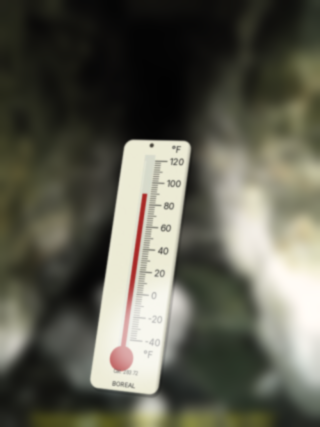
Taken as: 90 °F
